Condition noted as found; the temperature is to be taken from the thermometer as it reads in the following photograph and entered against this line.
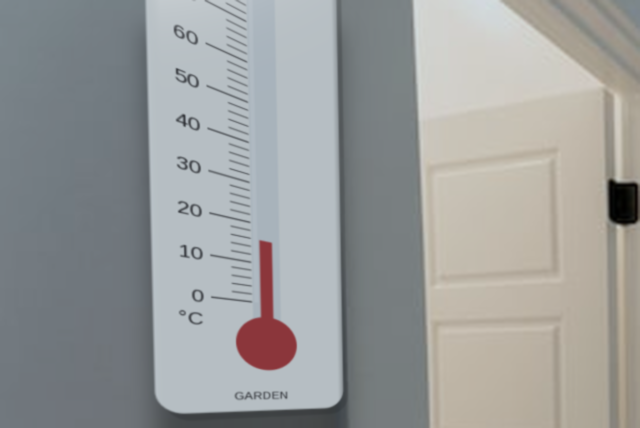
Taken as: 16 °C
